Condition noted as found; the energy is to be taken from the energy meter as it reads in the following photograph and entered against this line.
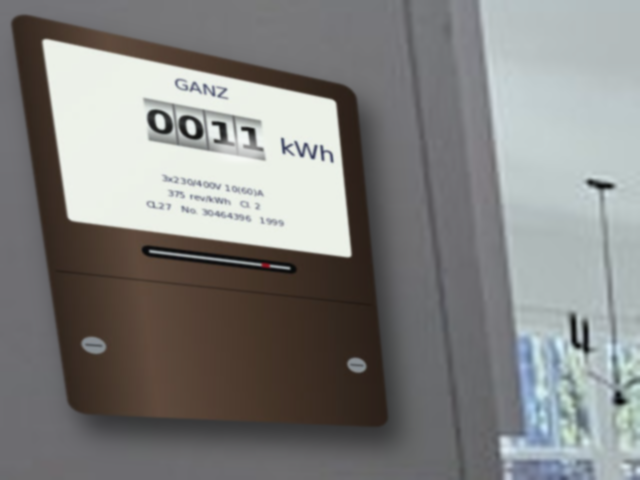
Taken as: 11 kWh
